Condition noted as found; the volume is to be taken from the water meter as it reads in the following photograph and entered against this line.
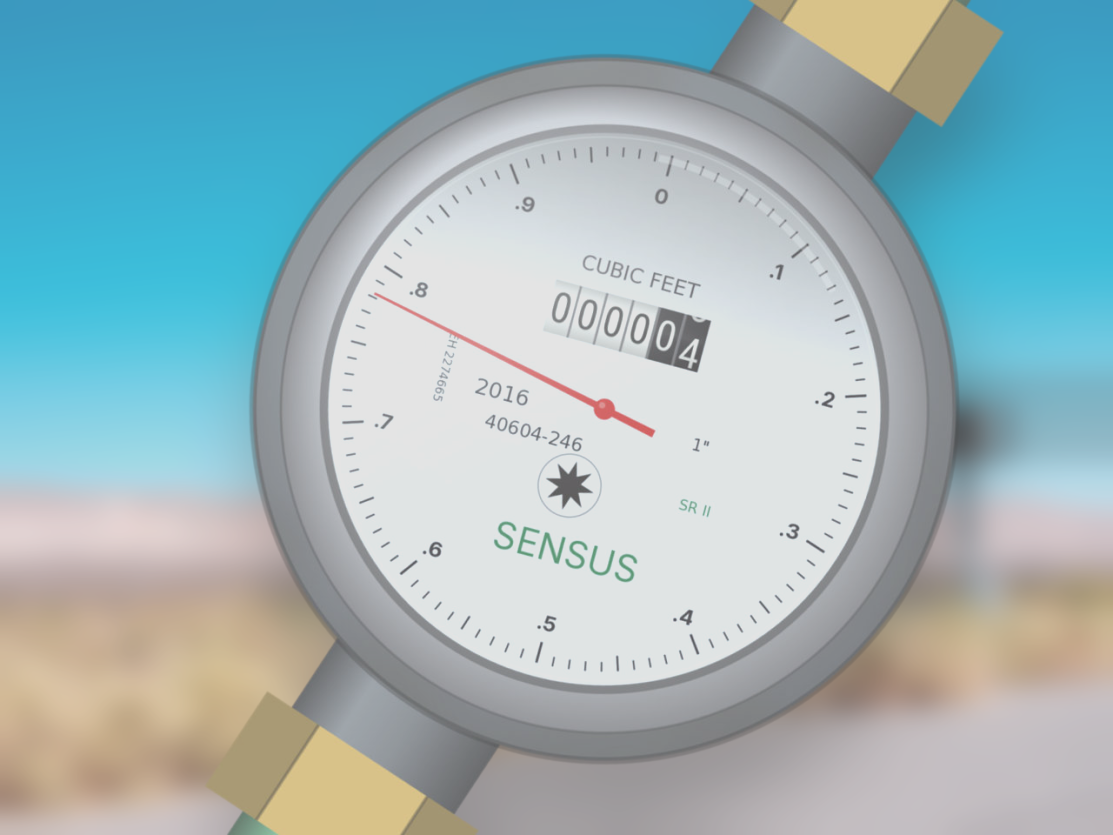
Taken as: 3.78 ft³
